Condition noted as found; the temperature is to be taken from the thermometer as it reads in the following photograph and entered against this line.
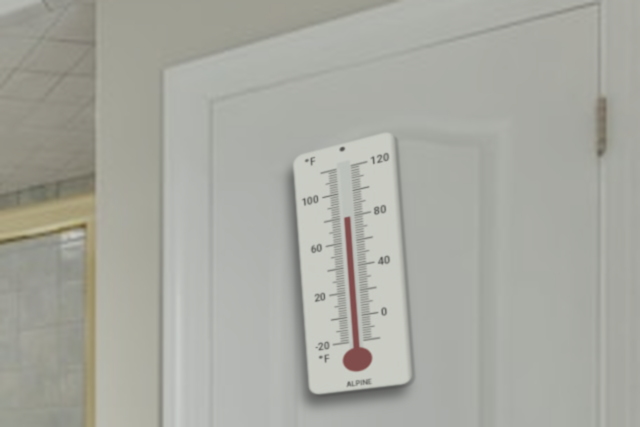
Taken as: 80 °F
